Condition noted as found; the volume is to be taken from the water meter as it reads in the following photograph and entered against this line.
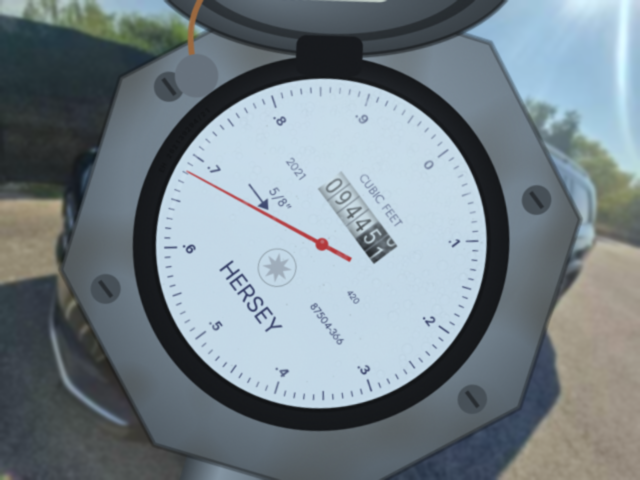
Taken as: 94450.68 ft³
